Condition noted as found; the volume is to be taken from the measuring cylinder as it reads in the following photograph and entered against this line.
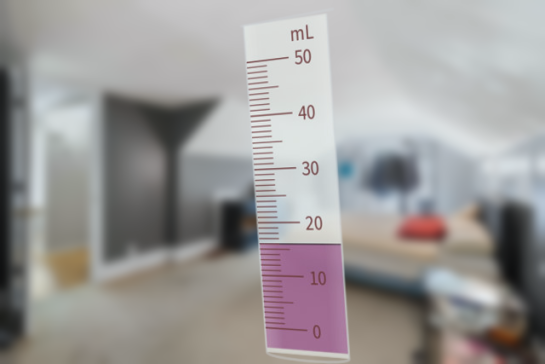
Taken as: 16 mL
